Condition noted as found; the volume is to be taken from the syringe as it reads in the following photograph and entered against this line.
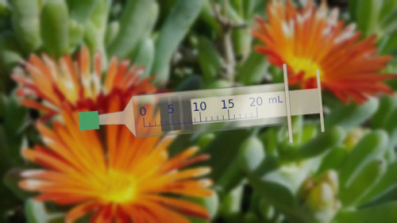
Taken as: 3 mL
